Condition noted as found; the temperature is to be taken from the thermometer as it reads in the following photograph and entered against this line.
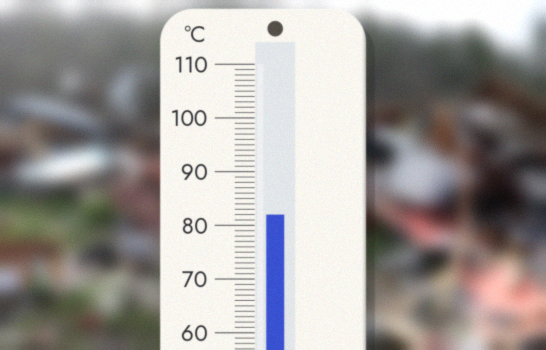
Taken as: 82 °C
